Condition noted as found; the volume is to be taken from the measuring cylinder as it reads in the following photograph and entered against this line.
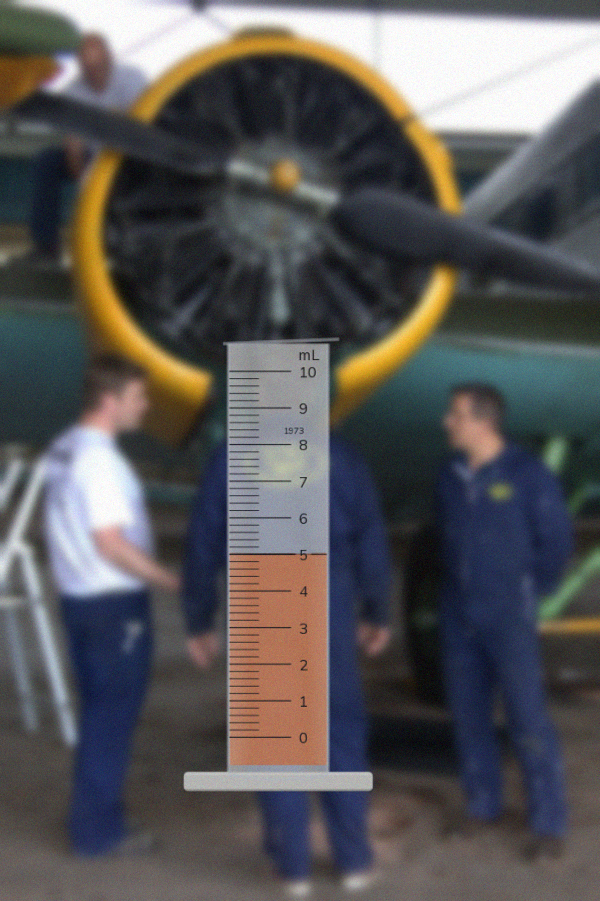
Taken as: 5 mL
